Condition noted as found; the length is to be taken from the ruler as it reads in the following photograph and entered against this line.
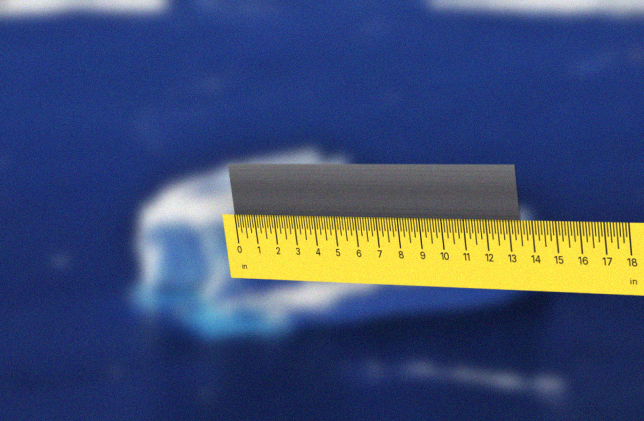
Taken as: 13.5 in
